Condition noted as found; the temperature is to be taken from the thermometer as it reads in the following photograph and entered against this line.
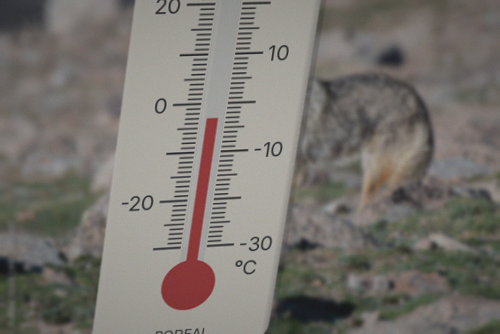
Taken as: -3 °C
